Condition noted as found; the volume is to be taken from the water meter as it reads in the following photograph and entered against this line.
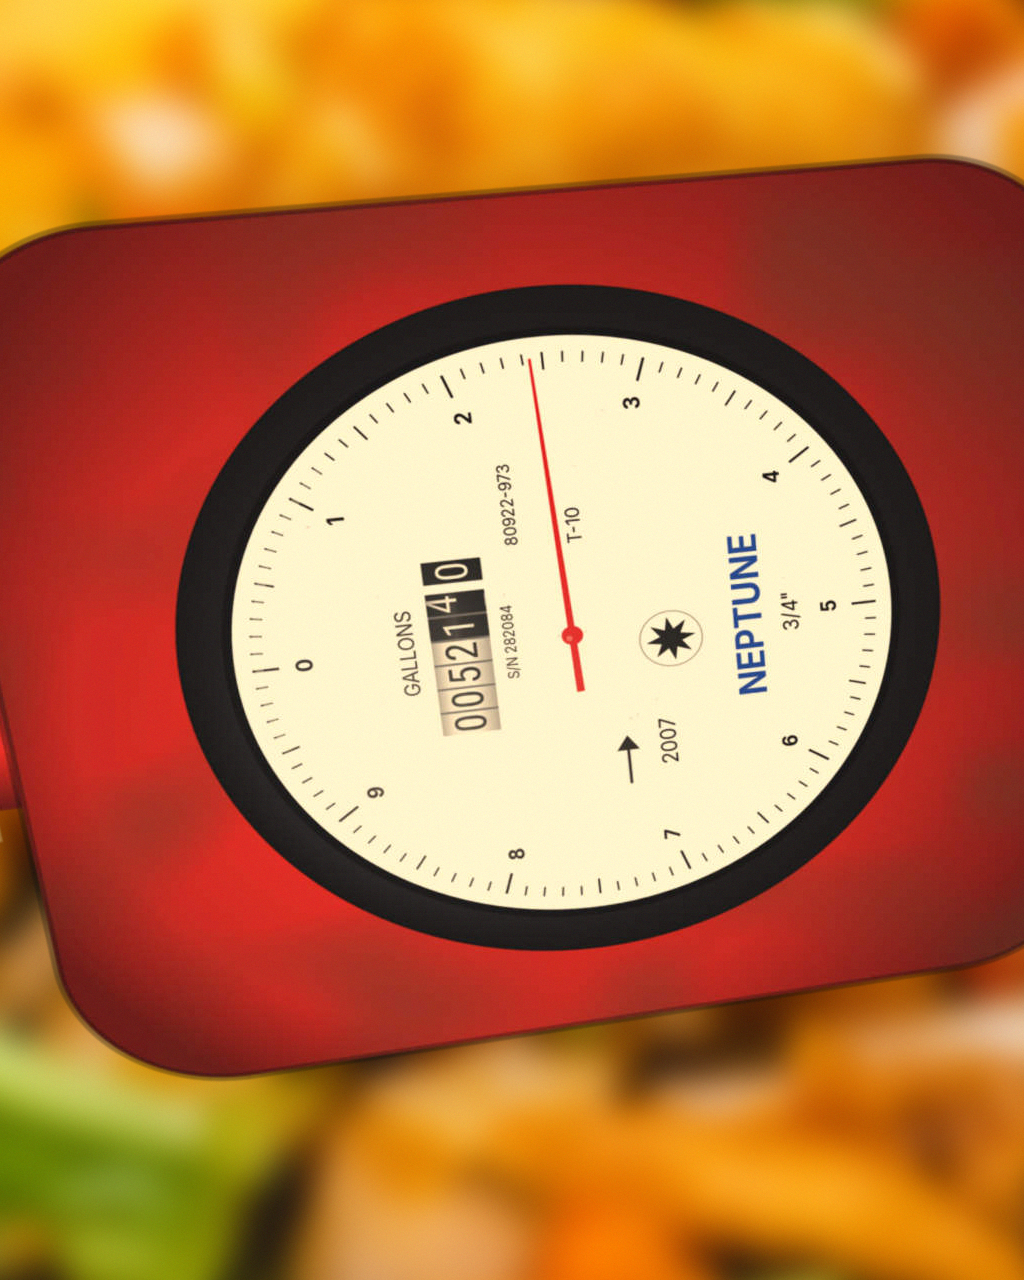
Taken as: 52142.4 gal
